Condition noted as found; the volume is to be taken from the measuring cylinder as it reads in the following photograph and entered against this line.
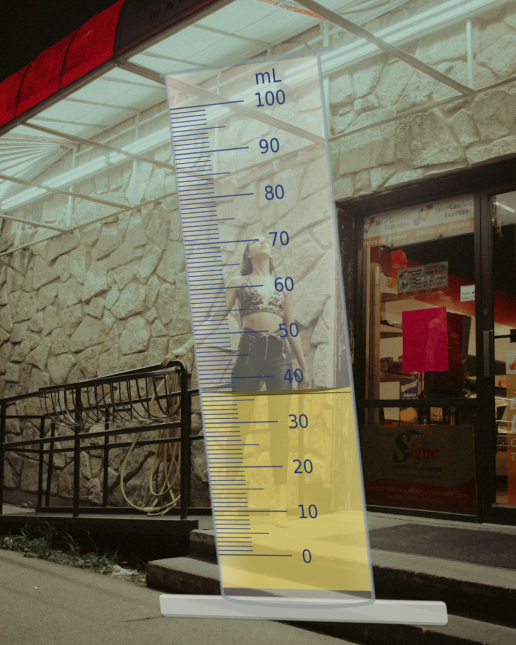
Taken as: 36 mL
